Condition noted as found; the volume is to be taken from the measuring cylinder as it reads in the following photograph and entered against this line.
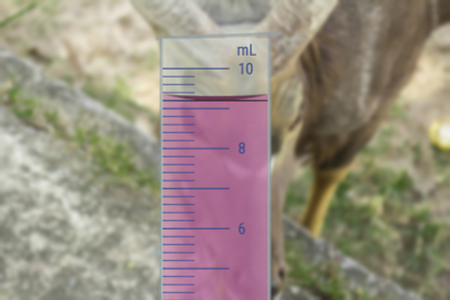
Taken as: 9.2 mL
